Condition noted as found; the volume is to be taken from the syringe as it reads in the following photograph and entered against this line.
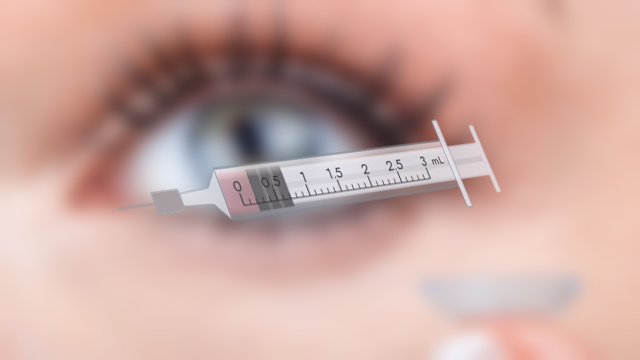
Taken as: 0.2 mL
